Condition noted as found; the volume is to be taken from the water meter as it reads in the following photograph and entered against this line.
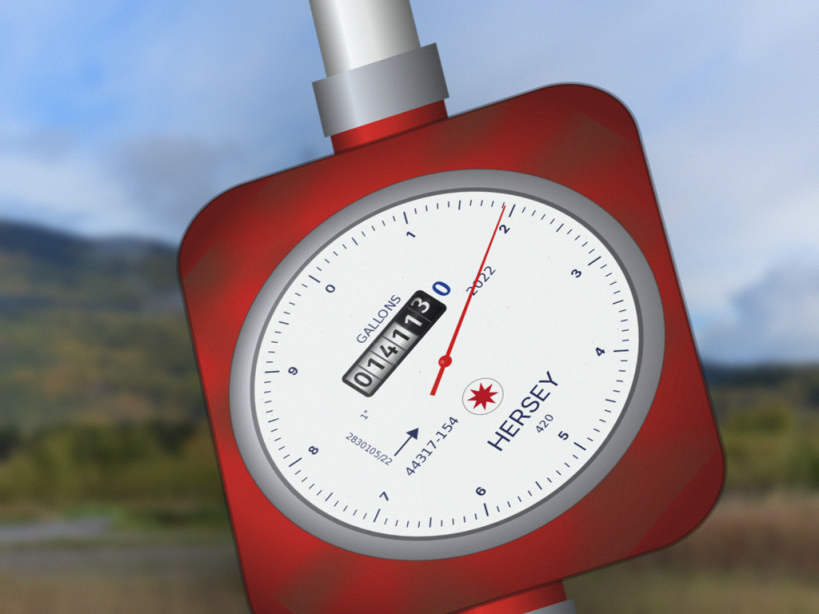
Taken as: 141131.9 gal
